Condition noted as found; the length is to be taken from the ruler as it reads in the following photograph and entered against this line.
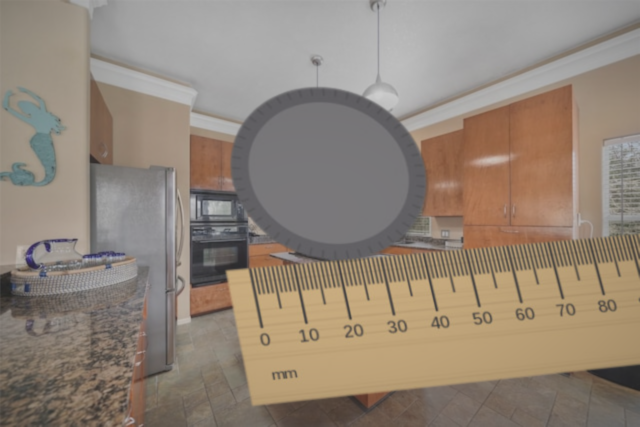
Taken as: 45 mm
